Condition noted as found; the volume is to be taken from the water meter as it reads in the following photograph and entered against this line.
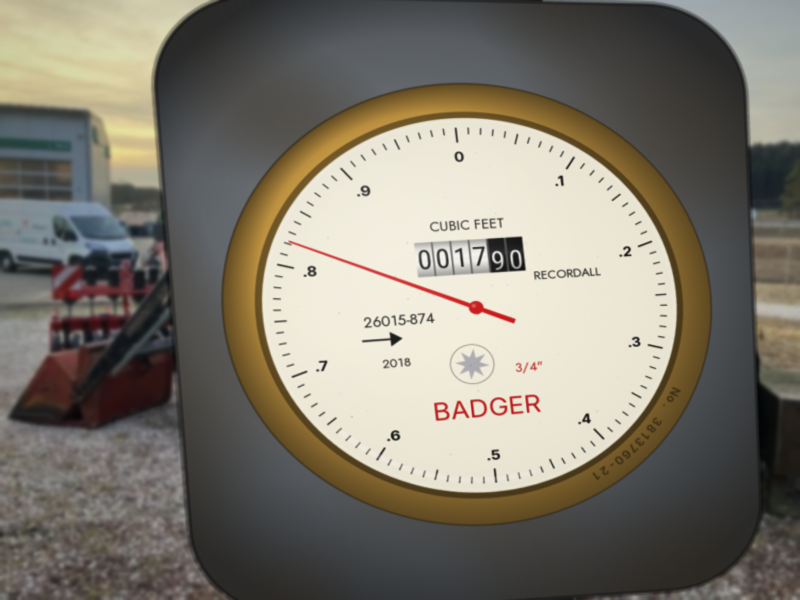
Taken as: 1789.82 ft³
